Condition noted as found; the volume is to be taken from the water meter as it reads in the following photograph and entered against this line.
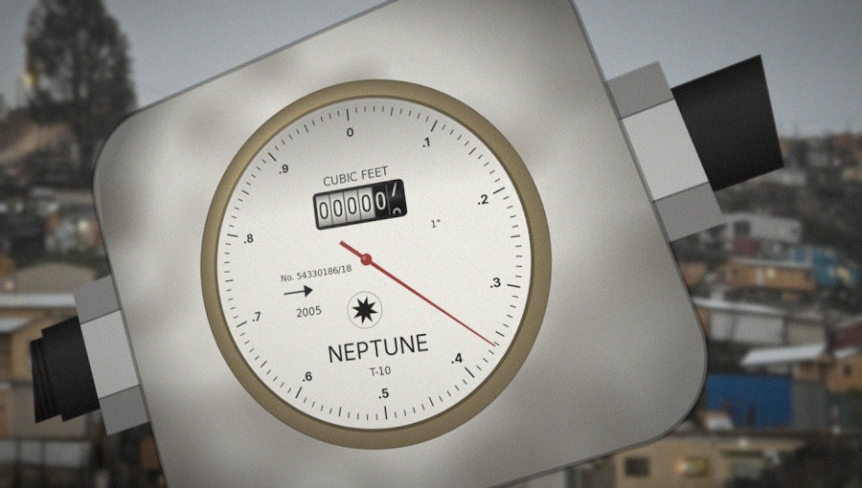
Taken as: 7.36 ft³
